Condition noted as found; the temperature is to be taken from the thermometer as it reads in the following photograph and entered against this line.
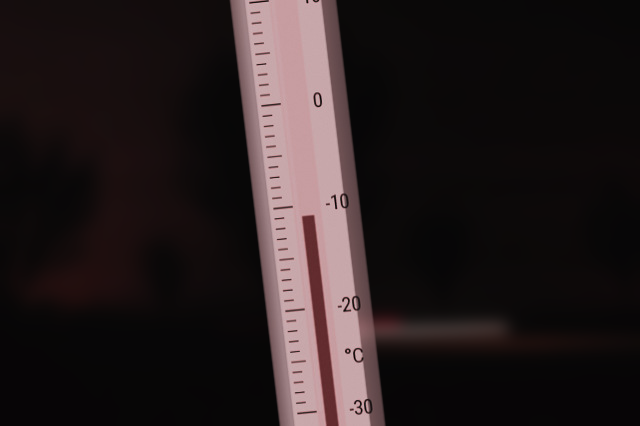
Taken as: -11 °C
